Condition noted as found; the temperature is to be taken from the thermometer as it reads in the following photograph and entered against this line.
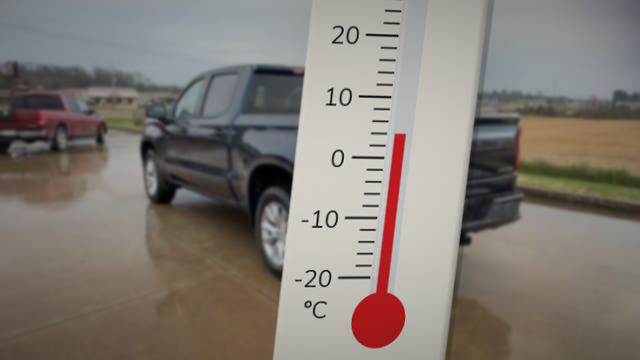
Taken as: 4 °C
